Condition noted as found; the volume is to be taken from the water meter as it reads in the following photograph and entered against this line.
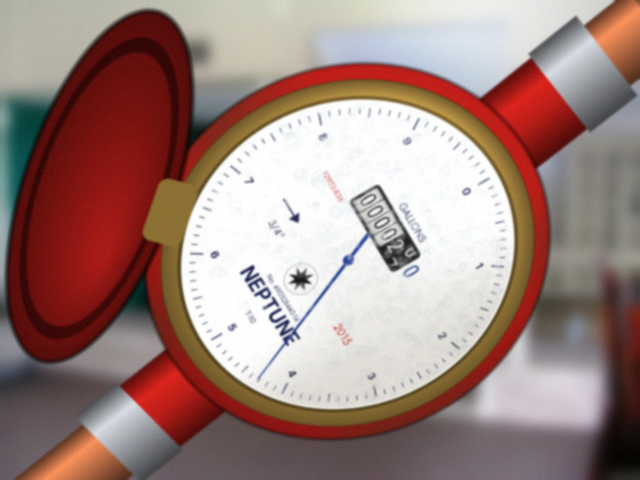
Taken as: 264.3 gal
